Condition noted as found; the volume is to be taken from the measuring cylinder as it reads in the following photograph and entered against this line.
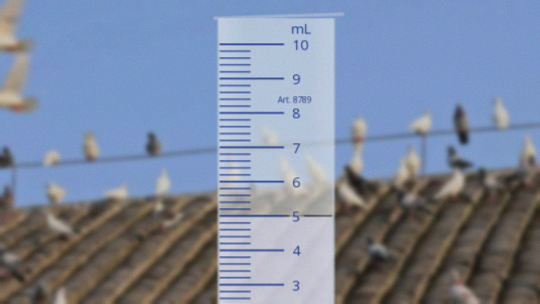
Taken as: 5 mL
